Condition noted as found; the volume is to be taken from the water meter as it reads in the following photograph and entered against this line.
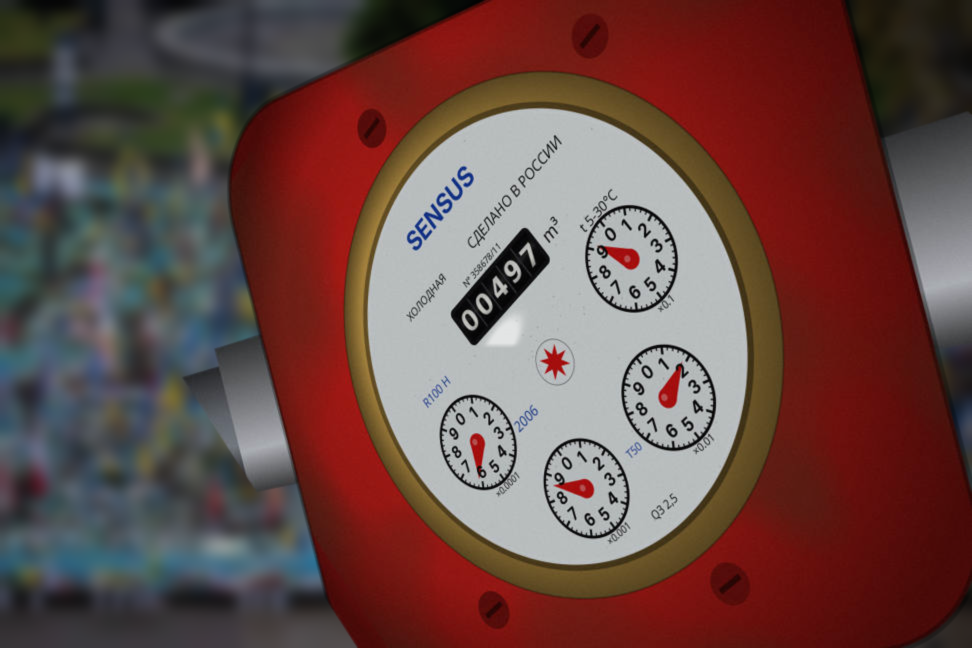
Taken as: 496.9186 m³
